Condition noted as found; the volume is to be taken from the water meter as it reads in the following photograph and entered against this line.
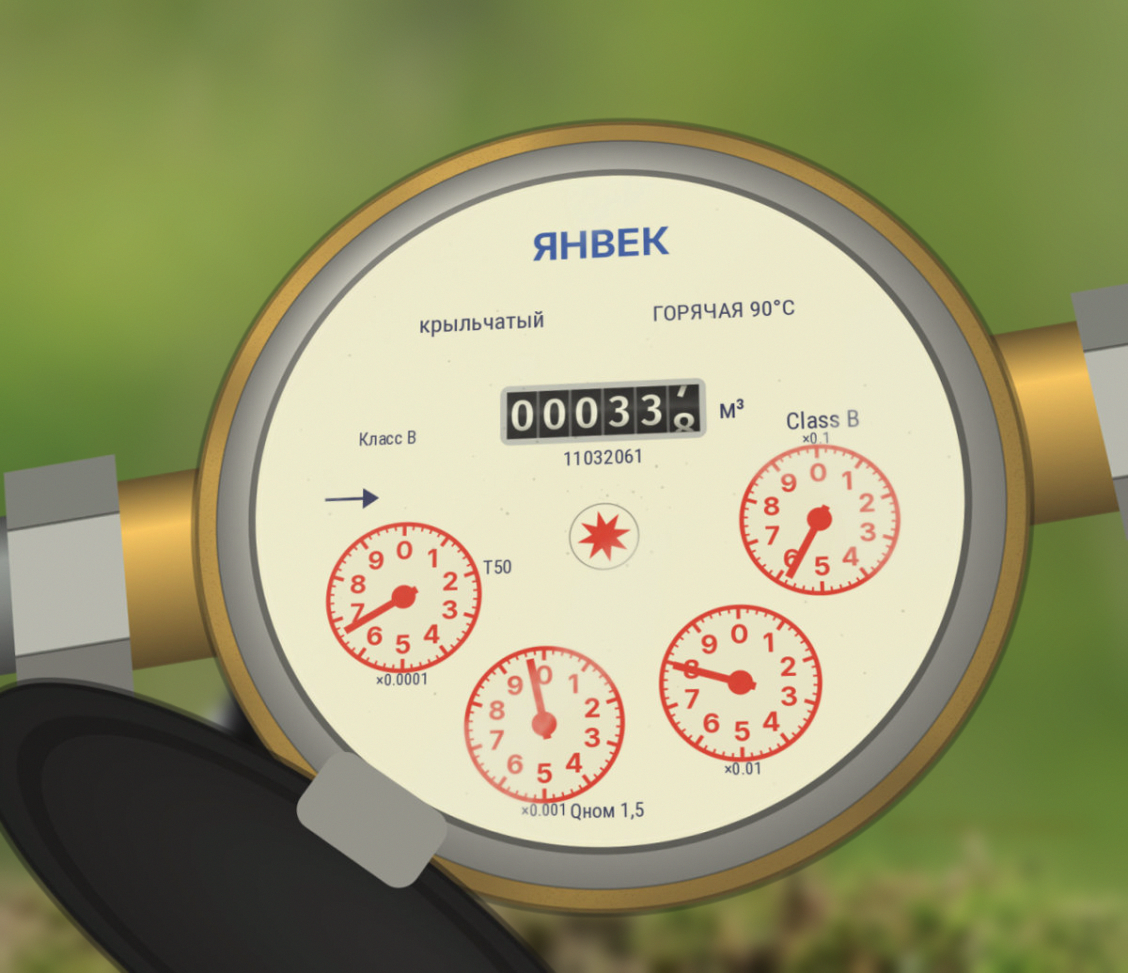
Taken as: 337.5796 m³
